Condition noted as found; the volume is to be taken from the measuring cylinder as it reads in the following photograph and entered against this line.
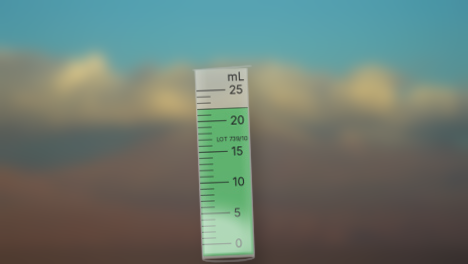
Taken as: 22 mL
